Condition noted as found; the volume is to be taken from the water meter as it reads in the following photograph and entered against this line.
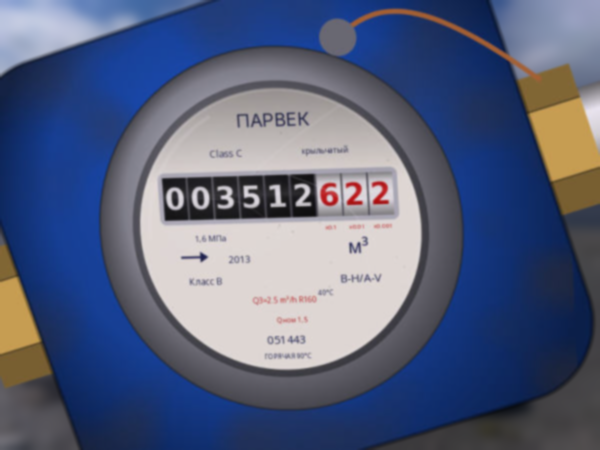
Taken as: 3512.622 m³
